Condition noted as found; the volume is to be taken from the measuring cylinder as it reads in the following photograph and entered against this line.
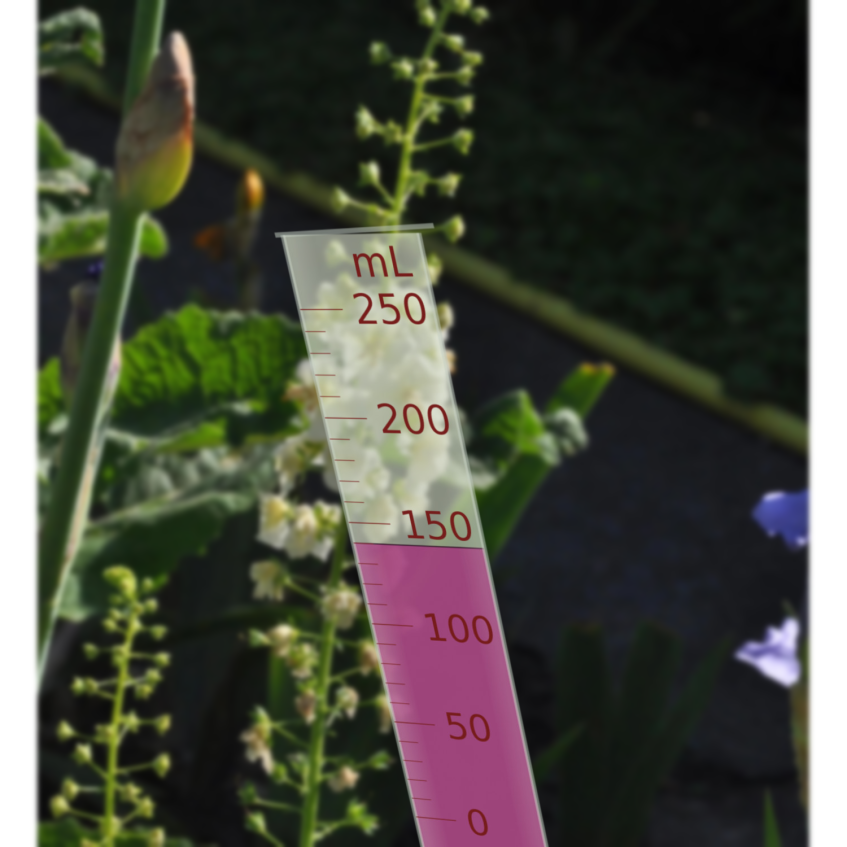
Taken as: 140 mL
